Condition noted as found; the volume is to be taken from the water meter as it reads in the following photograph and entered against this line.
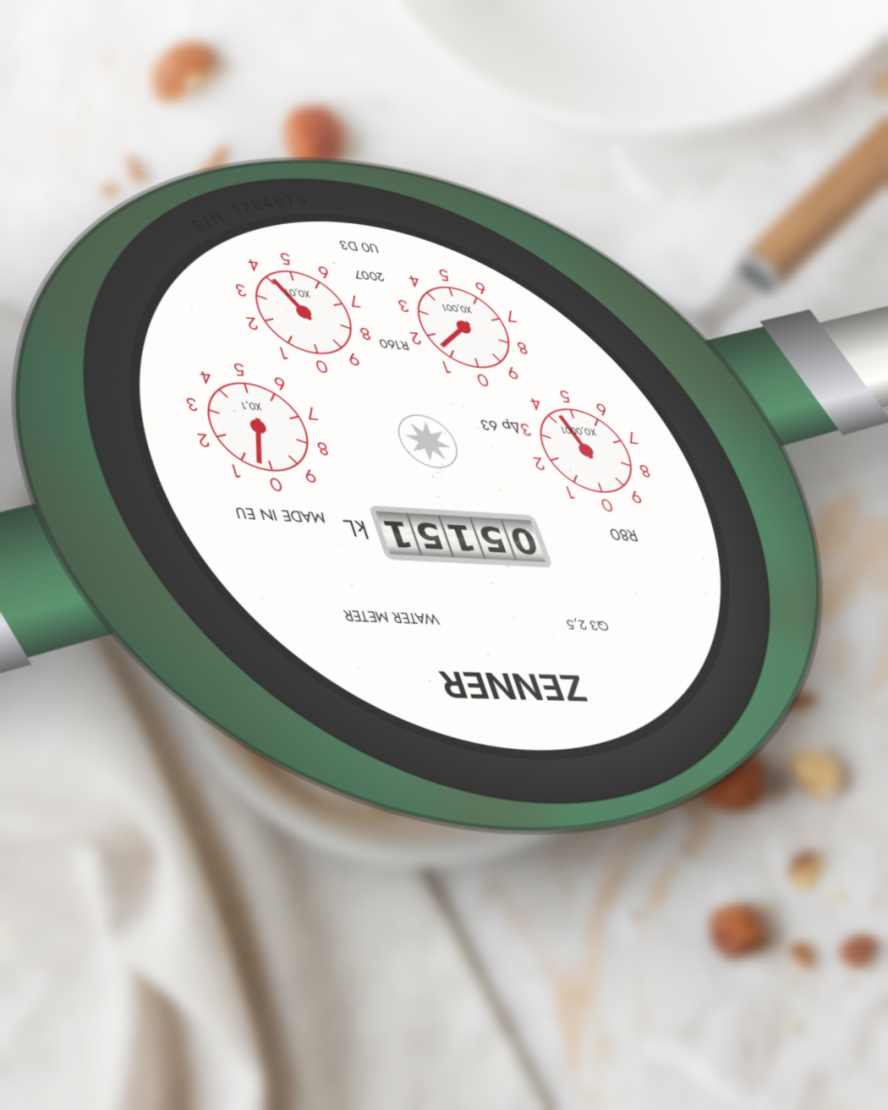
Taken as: 5151.0414 kL
